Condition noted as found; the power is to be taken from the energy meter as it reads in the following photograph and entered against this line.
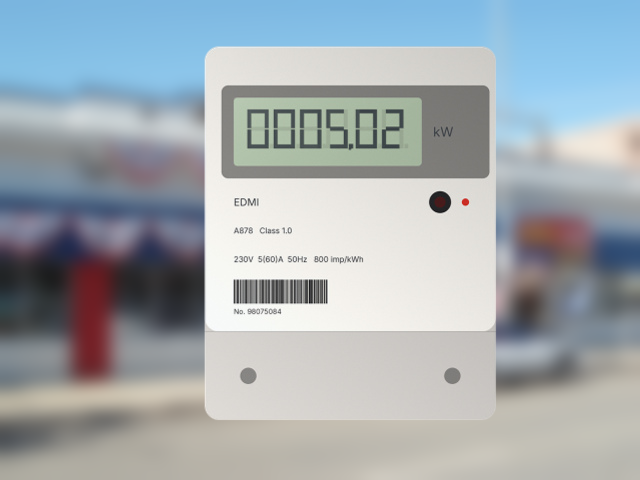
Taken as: 5.02 kW
